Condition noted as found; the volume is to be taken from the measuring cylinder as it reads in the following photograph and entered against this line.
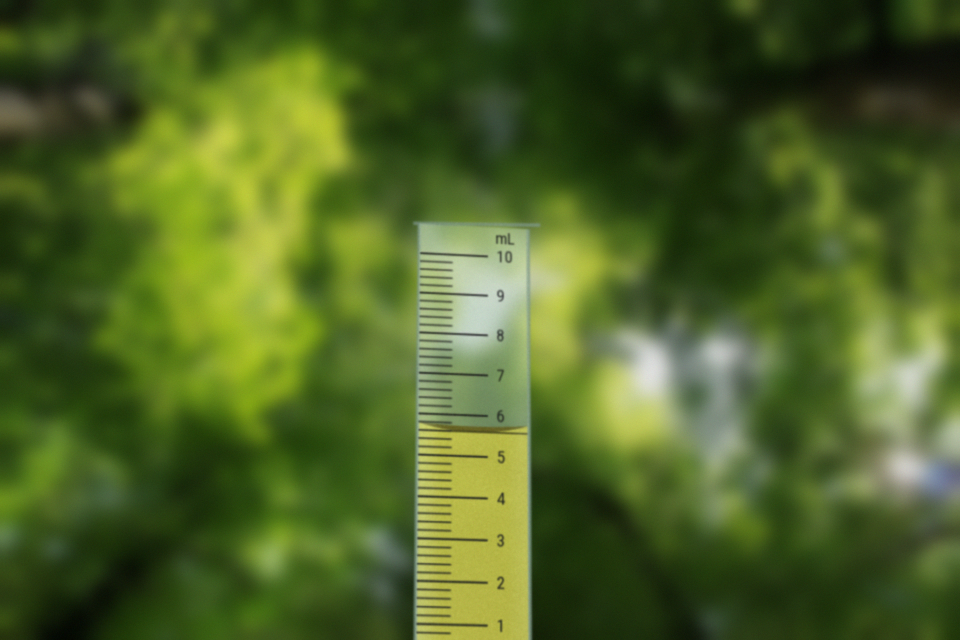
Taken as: 5.6 mL
